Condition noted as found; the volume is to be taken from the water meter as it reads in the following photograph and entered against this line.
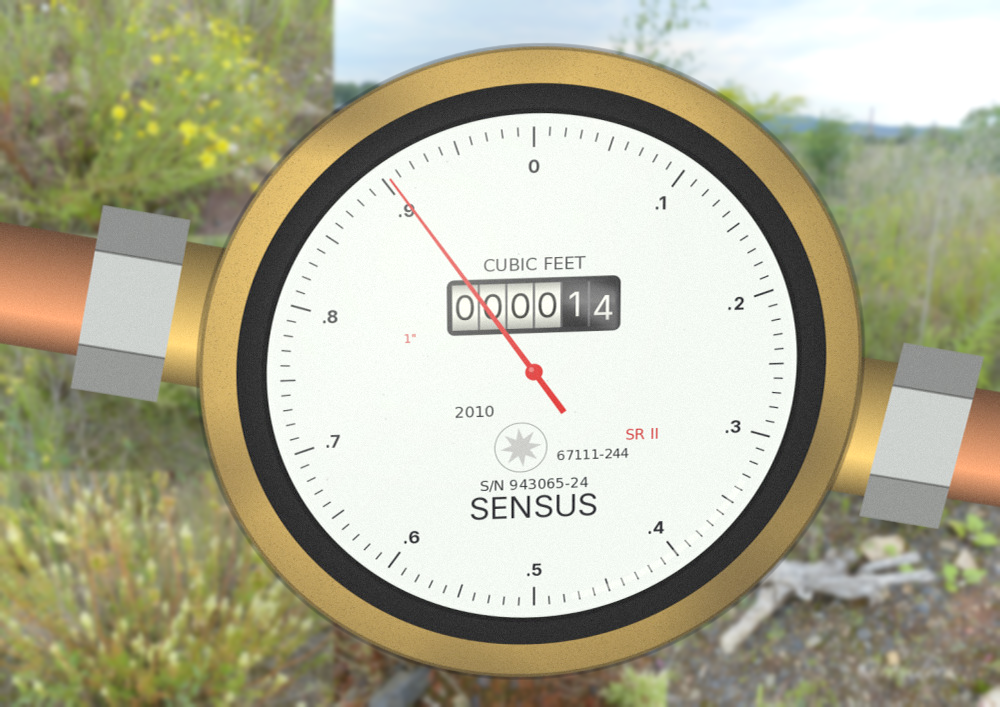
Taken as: 13.90 ft³
